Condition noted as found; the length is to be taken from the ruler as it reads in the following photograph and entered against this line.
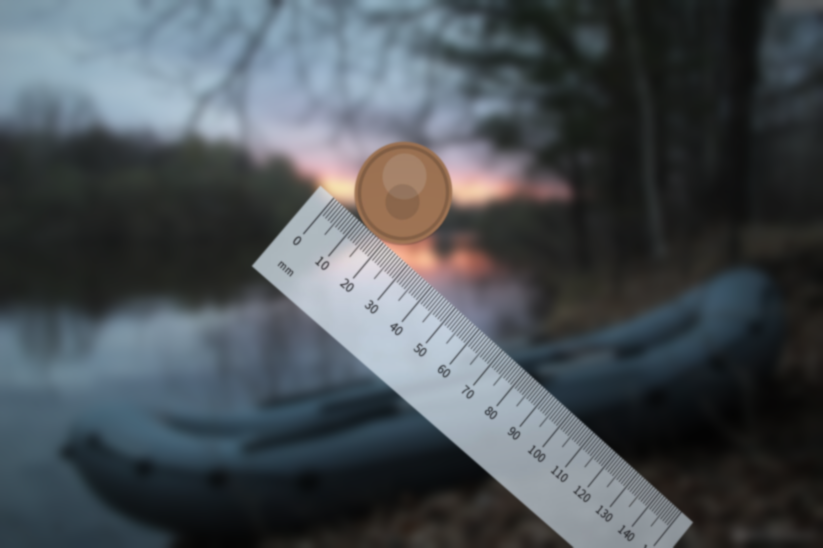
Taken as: 30 mm
